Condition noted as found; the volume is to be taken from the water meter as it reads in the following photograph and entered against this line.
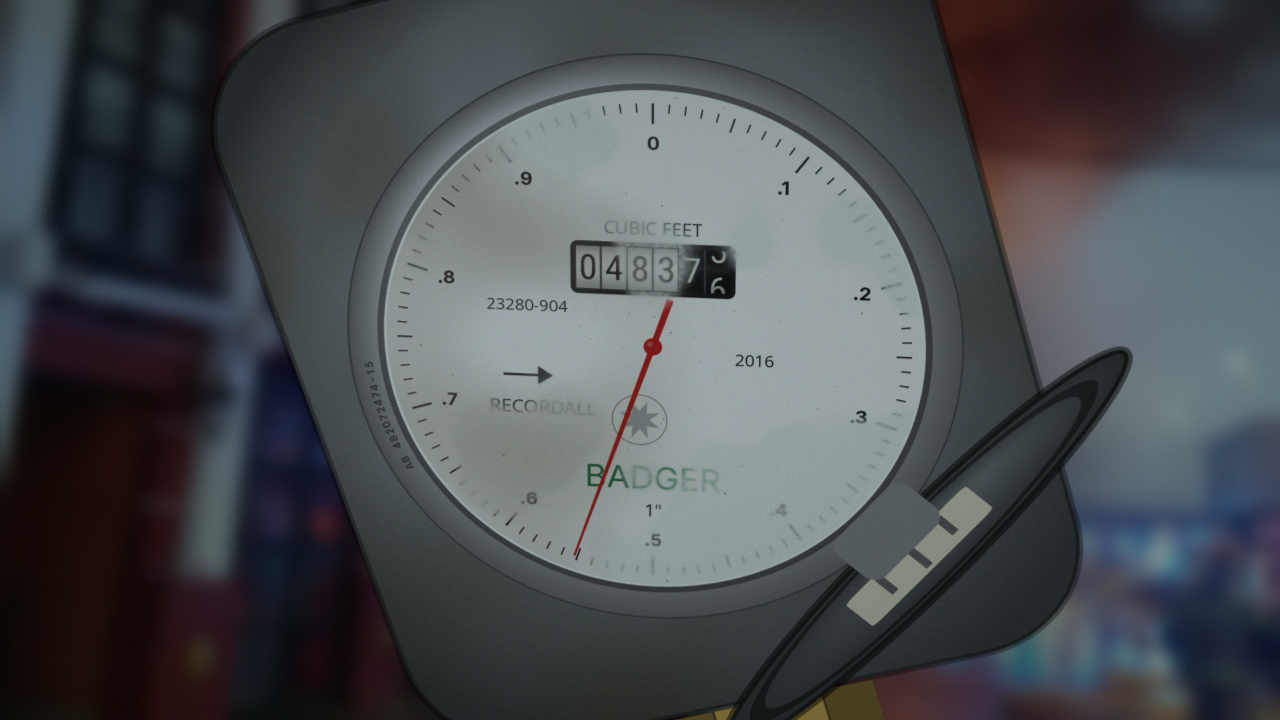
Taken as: 48375.55 ft³
